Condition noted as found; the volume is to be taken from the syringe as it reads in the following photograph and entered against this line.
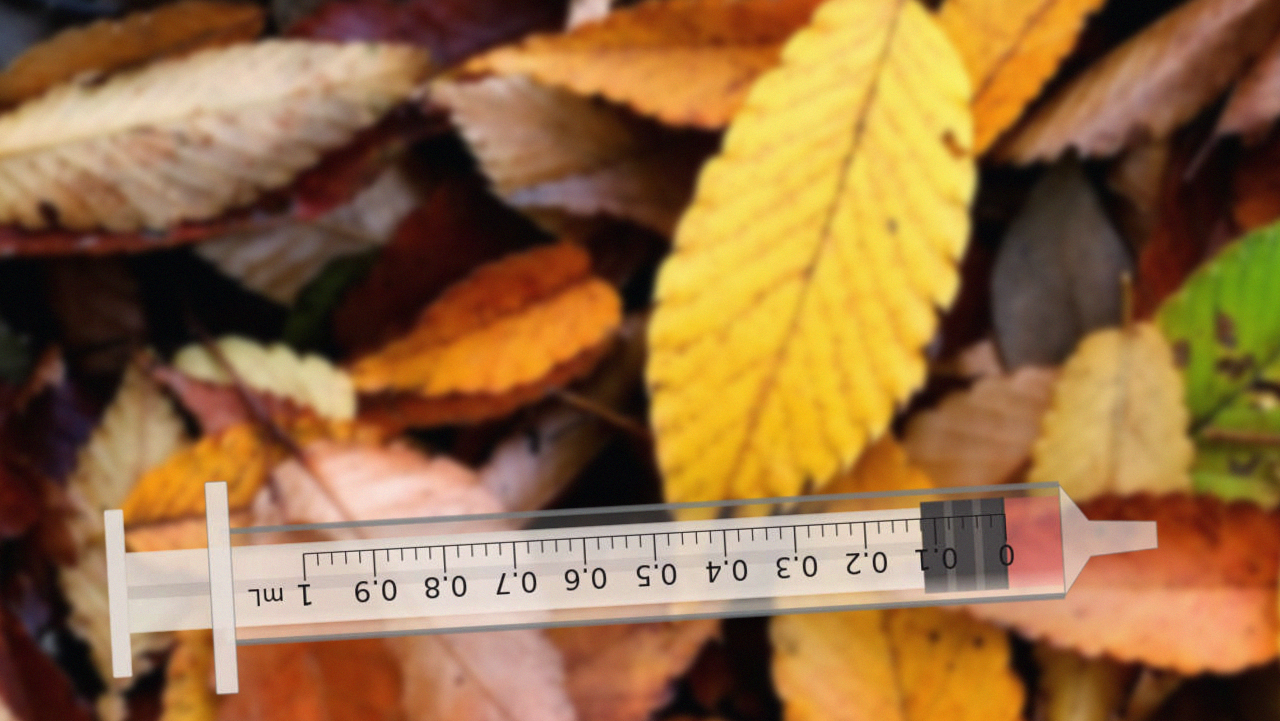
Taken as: 0 mL
